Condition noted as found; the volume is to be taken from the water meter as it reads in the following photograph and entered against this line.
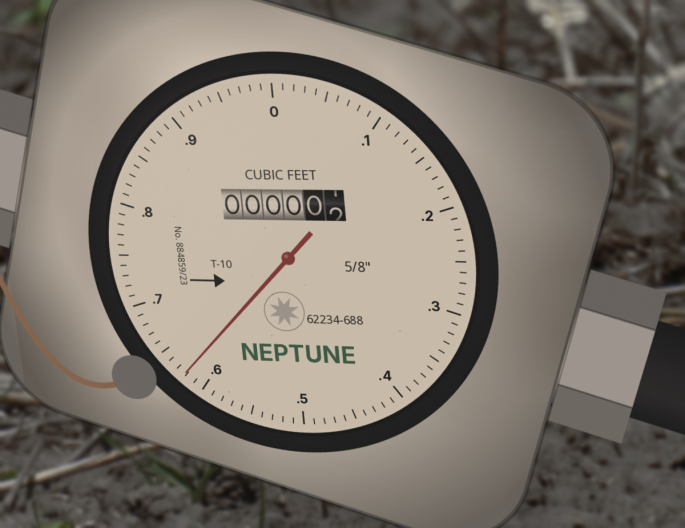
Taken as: 1.62 ft³
